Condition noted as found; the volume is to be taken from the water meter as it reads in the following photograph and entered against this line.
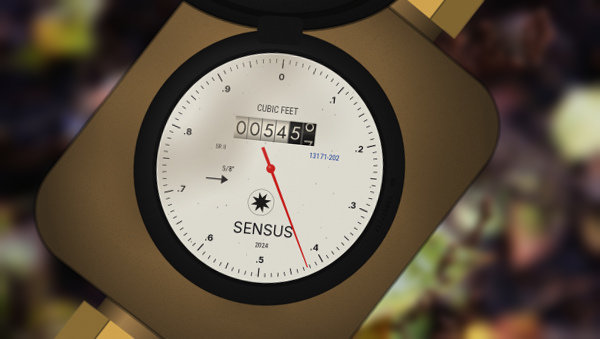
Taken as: 5456.42 ft³
